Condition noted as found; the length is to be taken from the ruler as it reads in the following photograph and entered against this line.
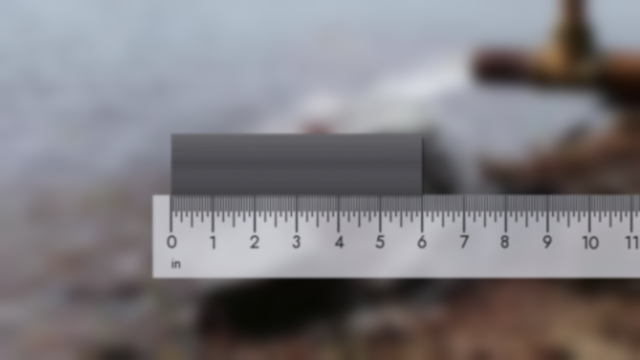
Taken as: 6 in
